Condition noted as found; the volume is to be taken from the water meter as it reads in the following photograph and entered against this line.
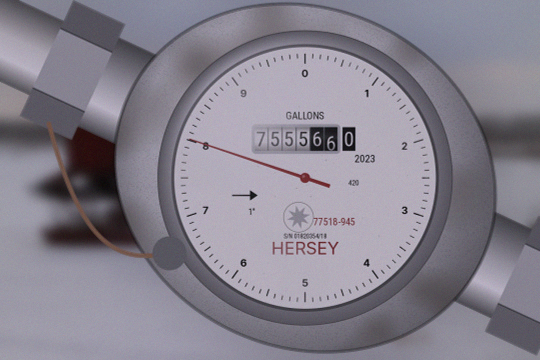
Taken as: 7555658.0 gal
